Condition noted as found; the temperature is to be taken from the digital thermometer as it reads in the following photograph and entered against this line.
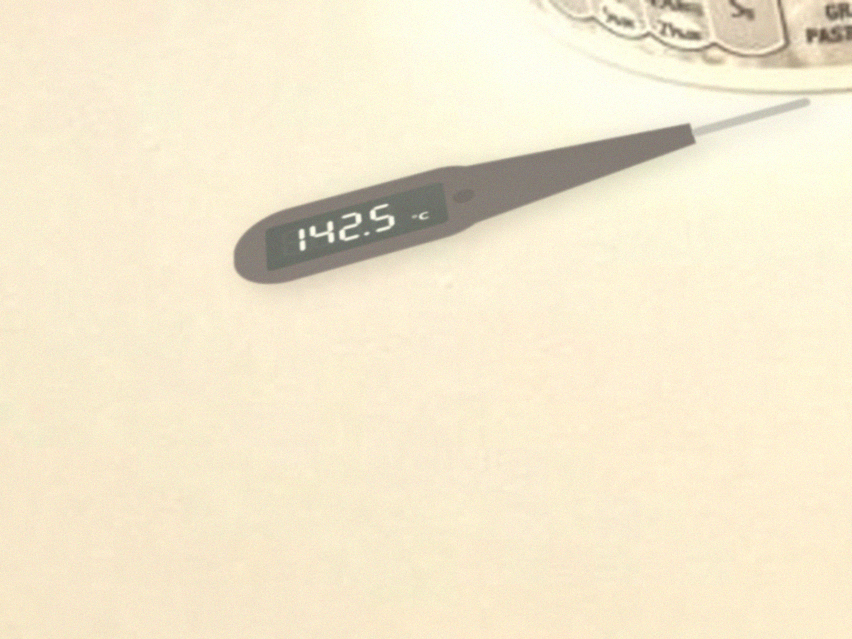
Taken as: 142.5 °C
